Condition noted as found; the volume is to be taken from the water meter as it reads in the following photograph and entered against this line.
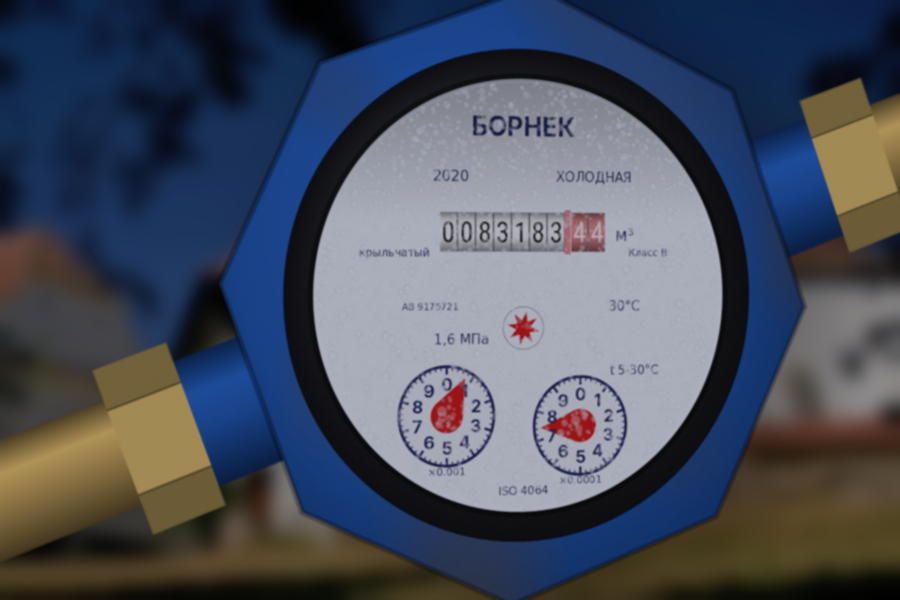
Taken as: 83183.4407 m³
